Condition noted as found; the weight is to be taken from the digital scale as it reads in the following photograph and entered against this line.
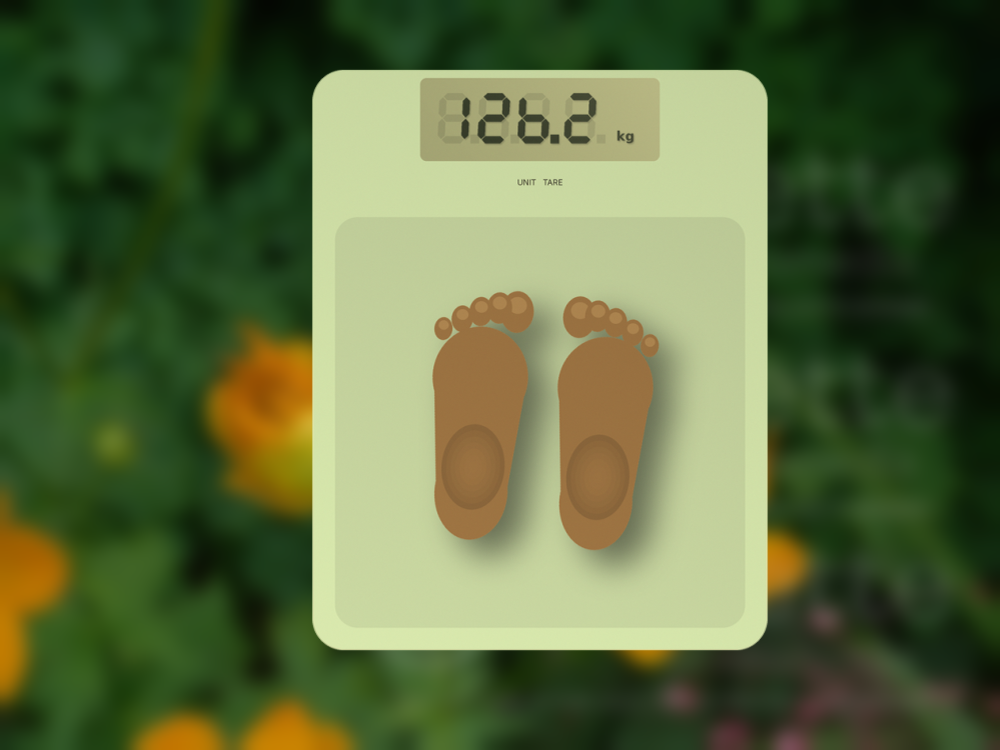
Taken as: 126.2 kg
